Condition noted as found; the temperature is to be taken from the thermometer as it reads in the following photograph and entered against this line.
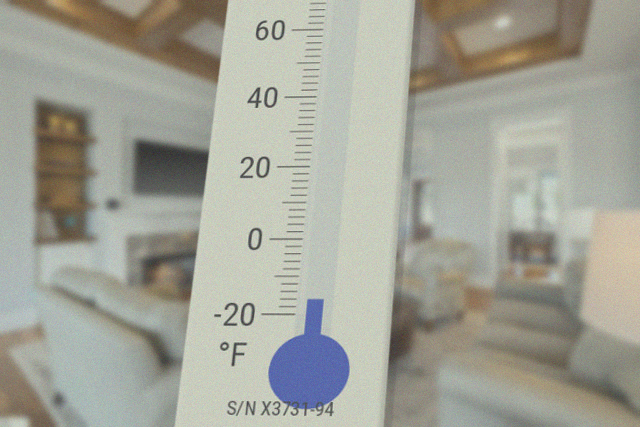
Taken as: -16 °F
